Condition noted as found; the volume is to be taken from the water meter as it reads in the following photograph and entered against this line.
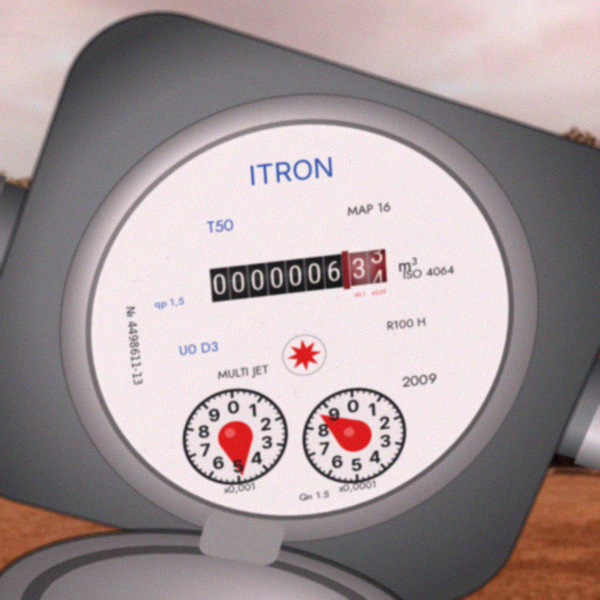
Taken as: 6.3348 m³
